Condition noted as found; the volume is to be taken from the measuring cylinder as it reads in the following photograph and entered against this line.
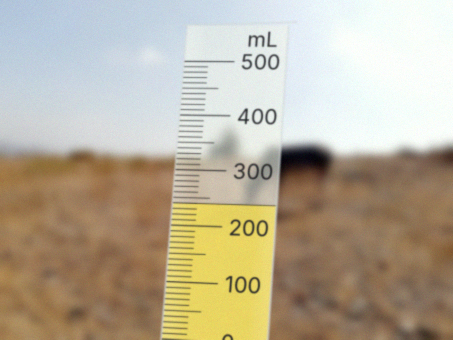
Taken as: 240 mL
